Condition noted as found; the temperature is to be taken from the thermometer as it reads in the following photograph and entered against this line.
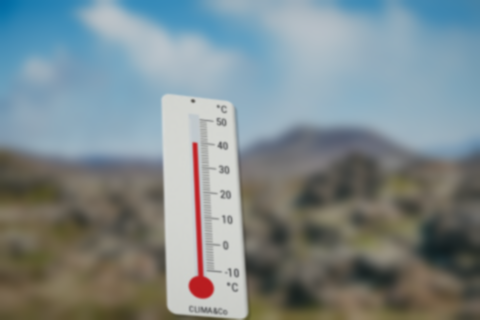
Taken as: 40 °C
